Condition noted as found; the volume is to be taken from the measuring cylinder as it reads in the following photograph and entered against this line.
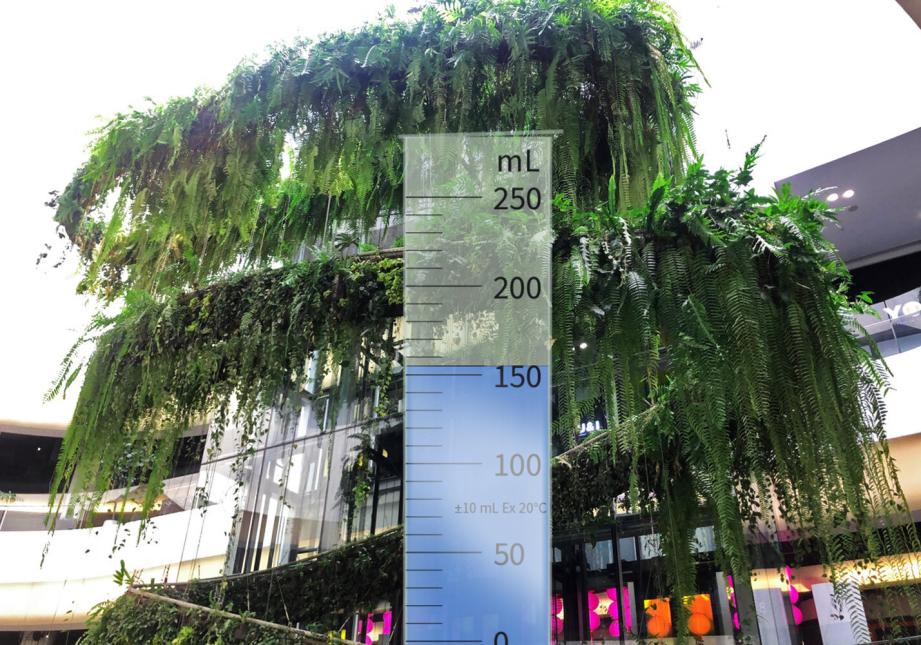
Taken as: 155 mL
